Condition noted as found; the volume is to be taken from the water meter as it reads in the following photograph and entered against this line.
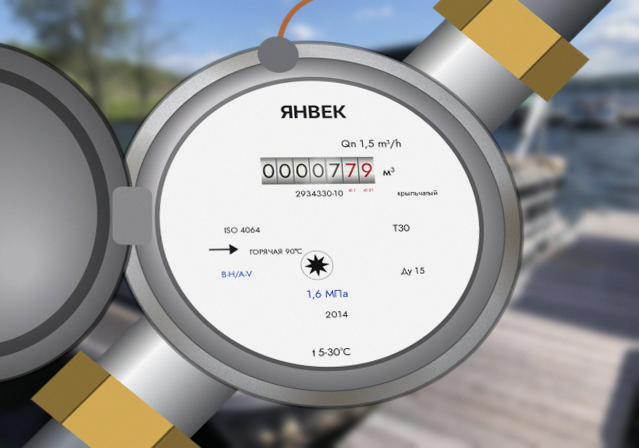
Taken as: 7.79 m³
